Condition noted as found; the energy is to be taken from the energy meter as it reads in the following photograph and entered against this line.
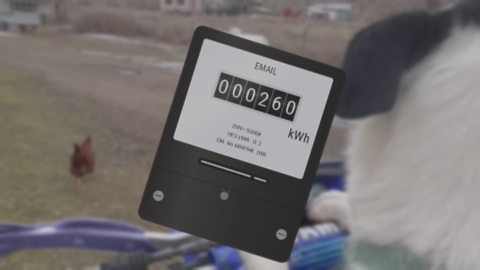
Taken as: 260 kWh
